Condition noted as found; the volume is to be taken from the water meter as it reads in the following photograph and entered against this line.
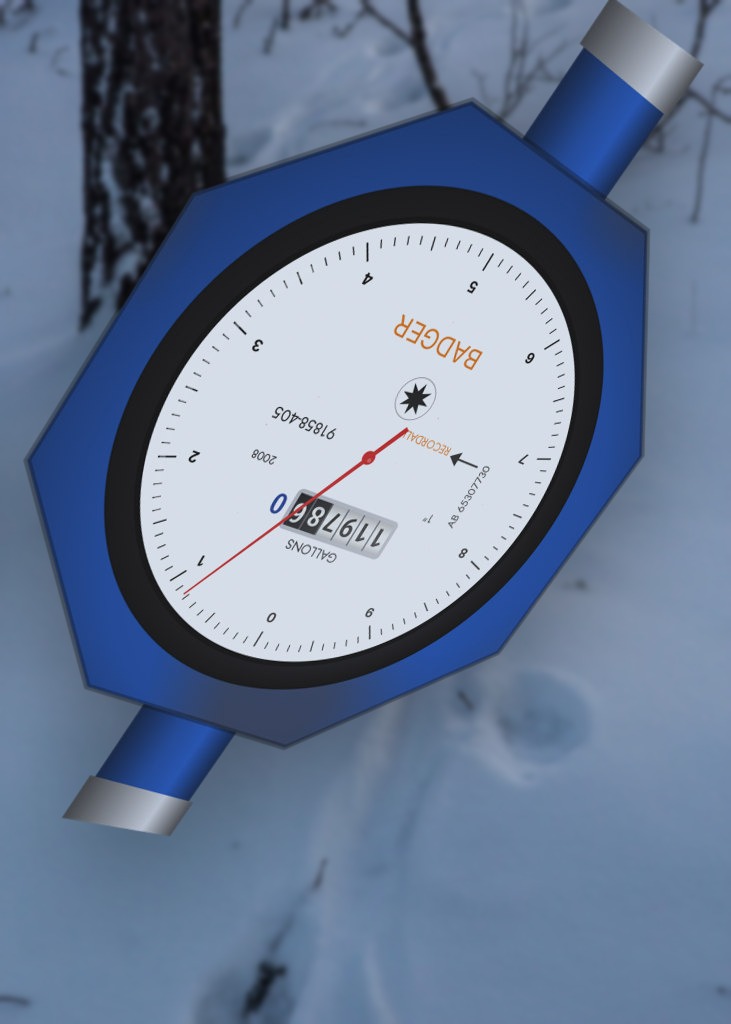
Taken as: 1197860.8 gal
